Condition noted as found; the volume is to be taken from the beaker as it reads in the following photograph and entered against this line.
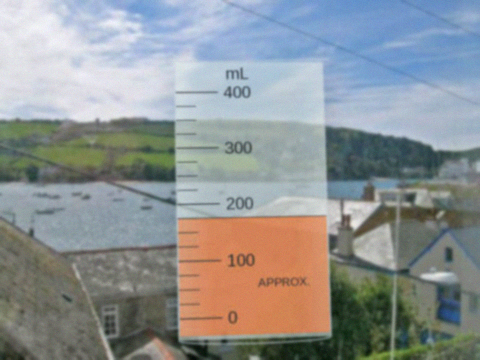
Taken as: 175 mL
